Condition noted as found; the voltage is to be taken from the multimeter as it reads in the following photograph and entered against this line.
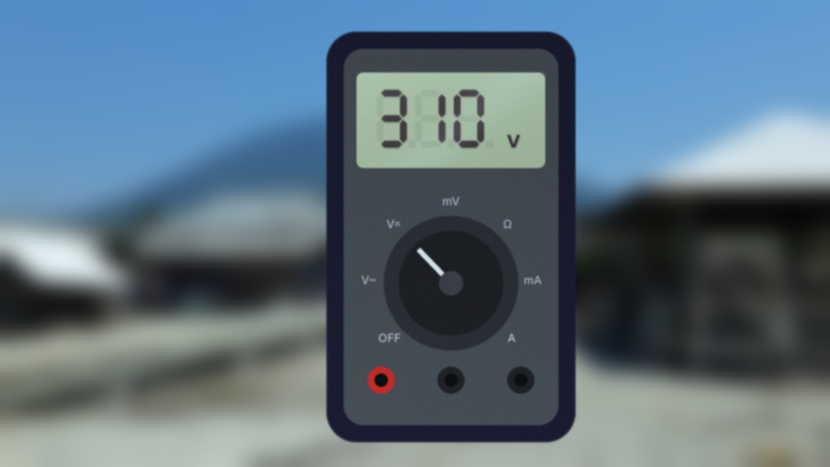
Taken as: 310 V
